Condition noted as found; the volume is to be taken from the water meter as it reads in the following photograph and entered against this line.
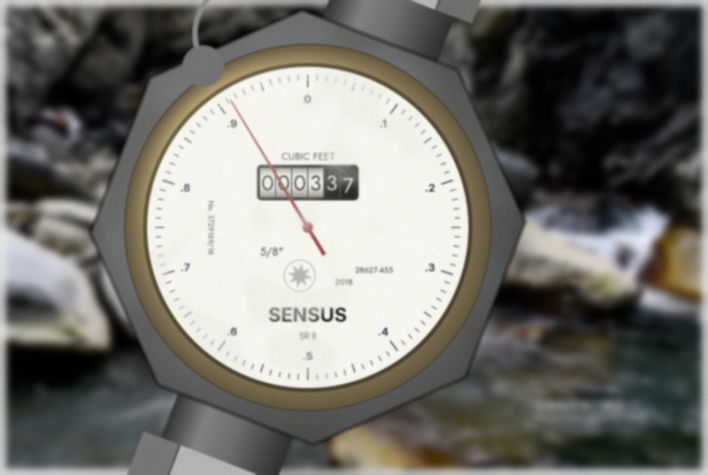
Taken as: 336.91 ft³
